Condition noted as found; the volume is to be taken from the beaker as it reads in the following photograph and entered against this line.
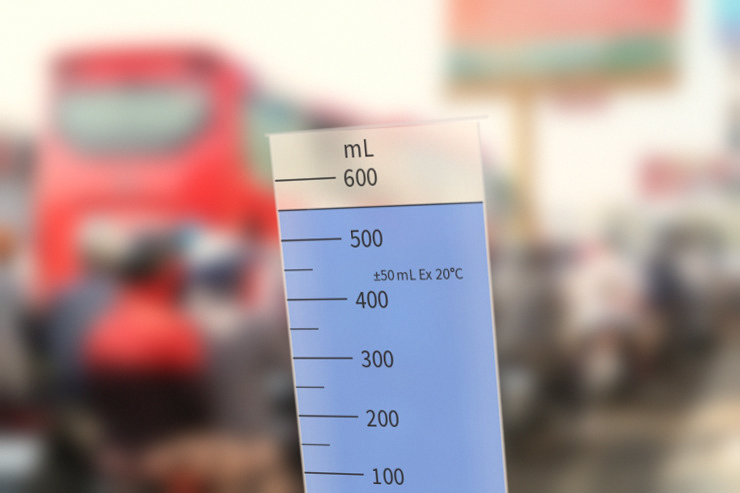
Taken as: 550 mL
